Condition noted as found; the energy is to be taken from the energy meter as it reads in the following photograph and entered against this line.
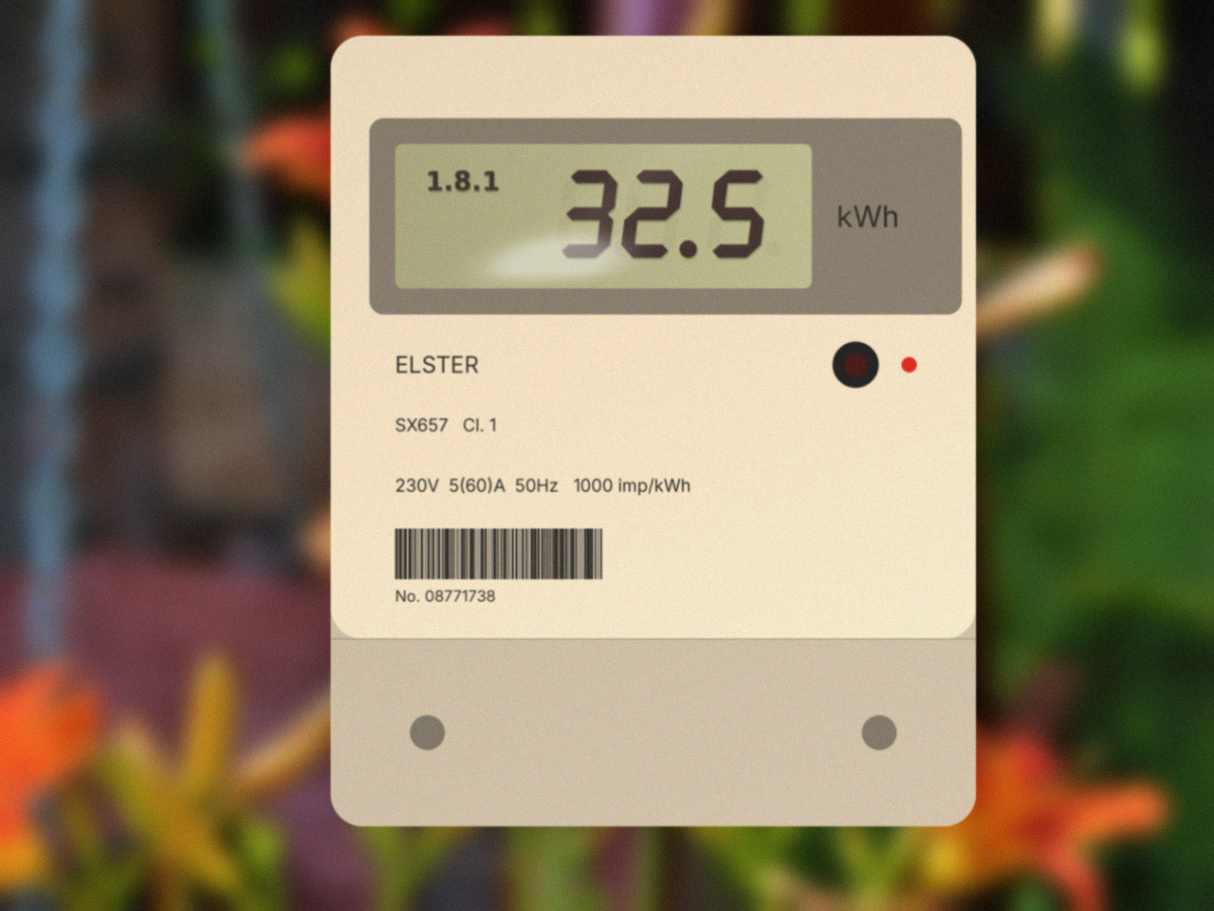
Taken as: 32.5 kWh
